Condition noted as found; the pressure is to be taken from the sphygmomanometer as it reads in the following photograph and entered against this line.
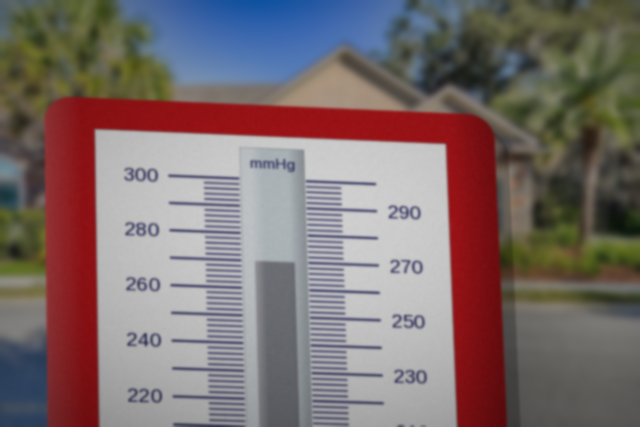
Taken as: 270 mmHg
